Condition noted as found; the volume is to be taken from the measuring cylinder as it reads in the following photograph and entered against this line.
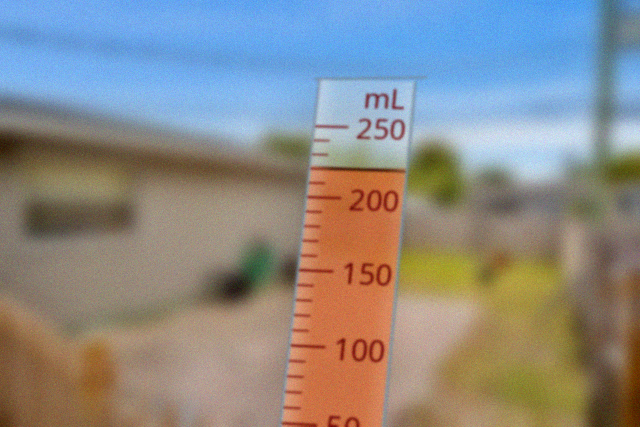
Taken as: 220 mL
